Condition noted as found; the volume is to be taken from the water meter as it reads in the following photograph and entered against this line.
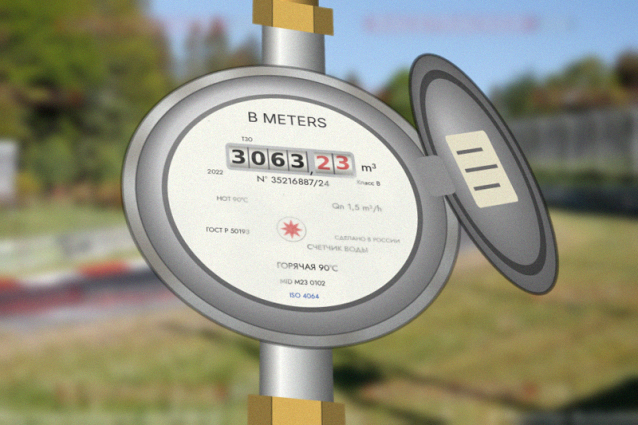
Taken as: 3063.23 m³
